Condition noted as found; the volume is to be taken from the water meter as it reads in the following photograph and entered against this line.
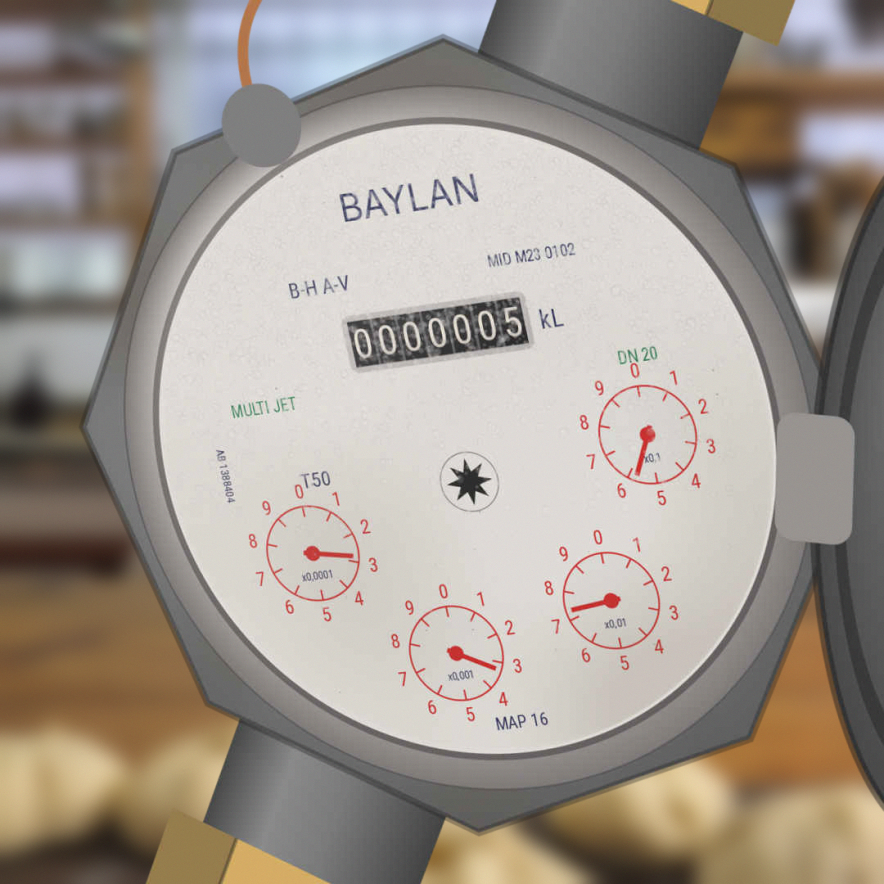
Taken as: 5.5732 kL
